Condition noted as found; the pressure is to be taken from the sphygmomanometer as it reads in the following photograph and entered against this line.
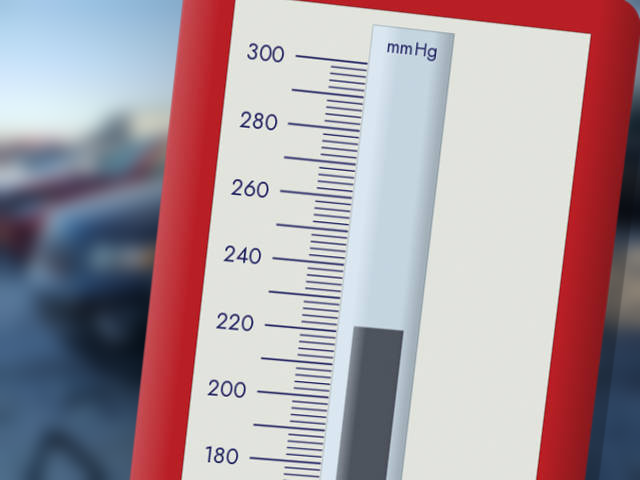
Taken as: 222 mmHg
